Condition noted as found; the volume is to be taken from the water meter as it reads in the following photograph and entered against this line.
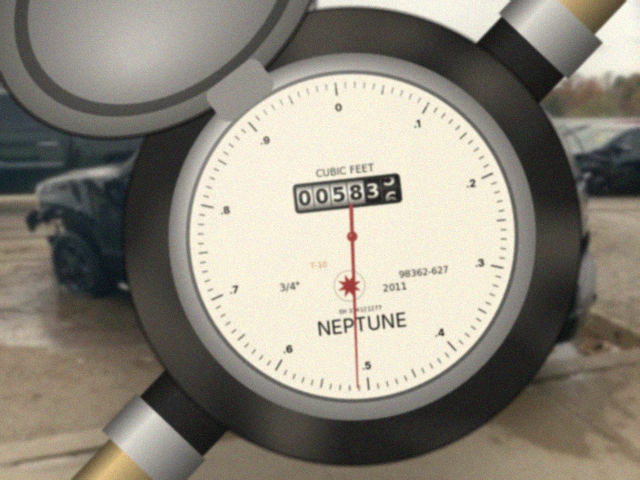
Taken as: 5835.51 ft³
